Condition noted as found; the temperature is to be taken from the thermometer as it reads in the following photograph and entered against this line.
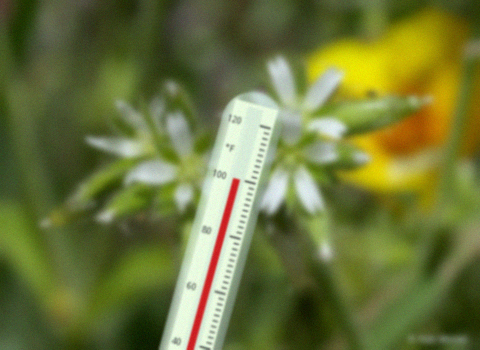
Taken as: 100 °F
